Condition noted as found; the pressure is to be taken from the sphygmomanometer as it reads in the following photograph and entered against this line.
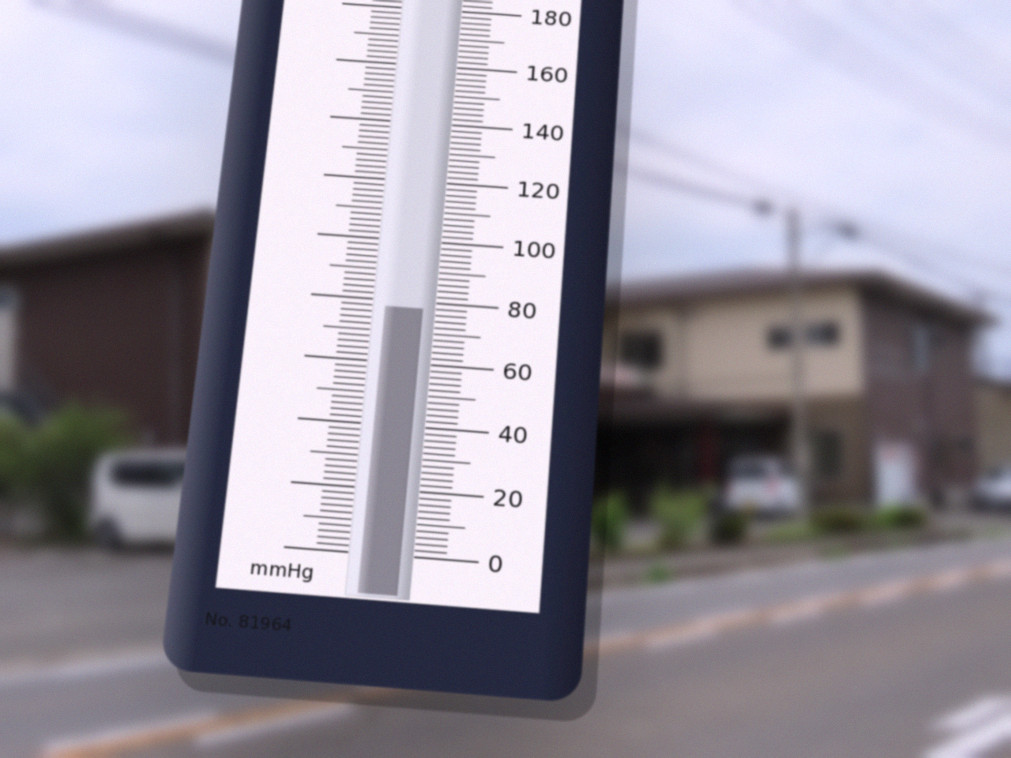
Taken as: 78 mmHg
